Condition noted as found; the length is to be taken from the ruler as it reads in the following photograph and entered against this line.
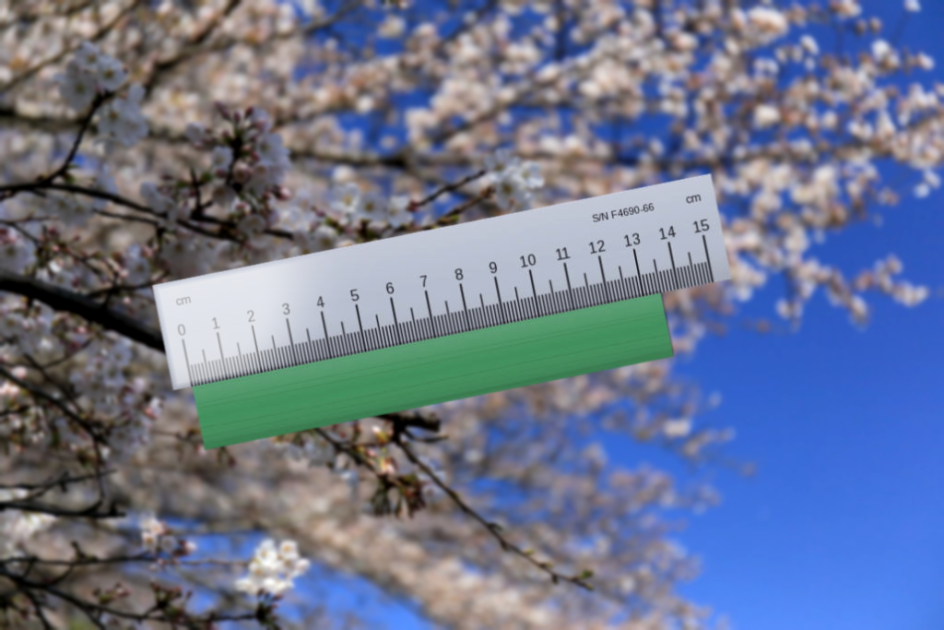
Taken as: 13.5 cm
